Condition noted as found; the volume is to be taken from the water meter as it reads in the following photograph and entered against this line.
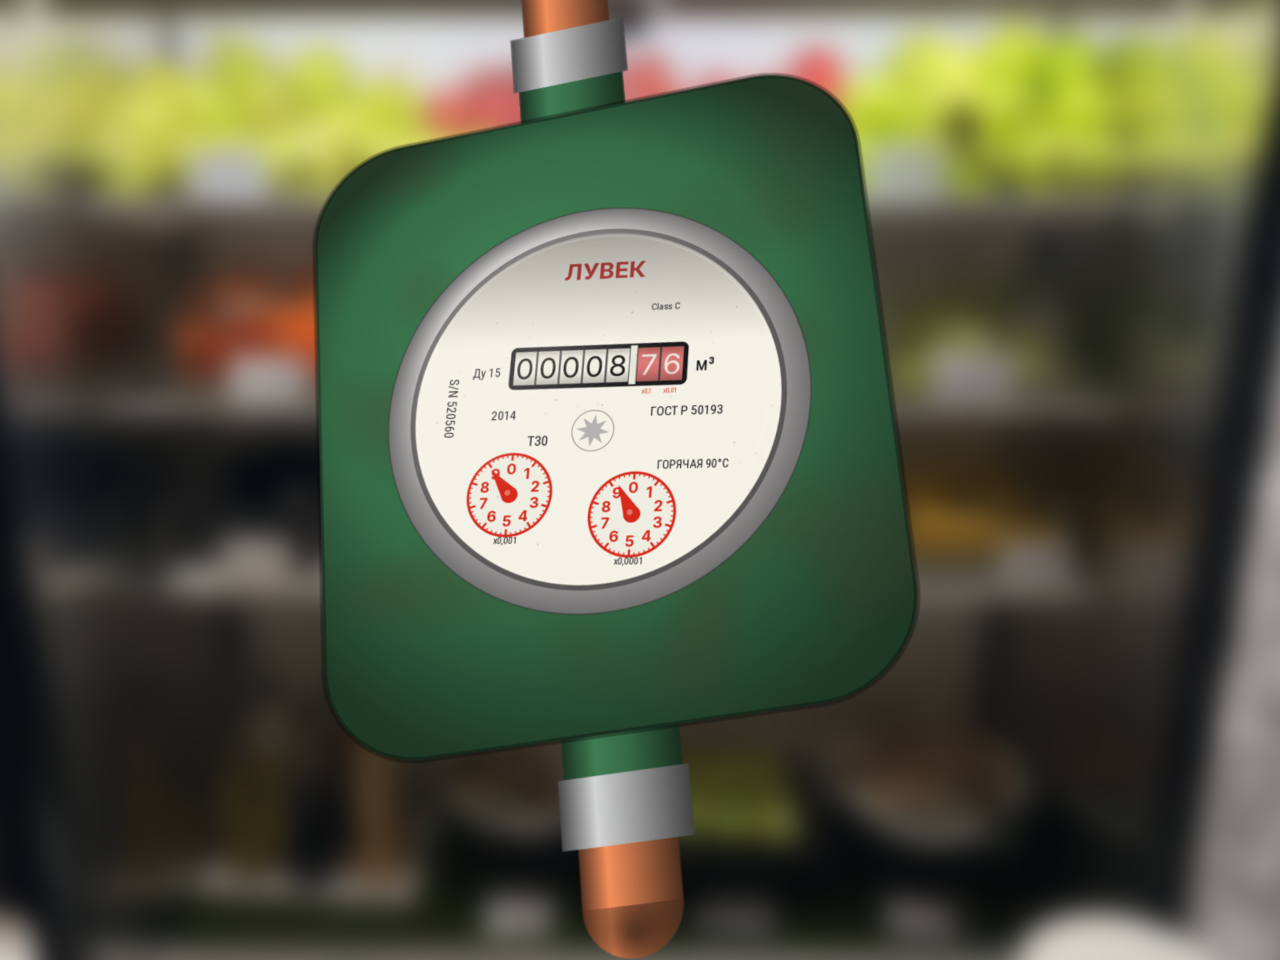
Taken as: 8.7689 m³
